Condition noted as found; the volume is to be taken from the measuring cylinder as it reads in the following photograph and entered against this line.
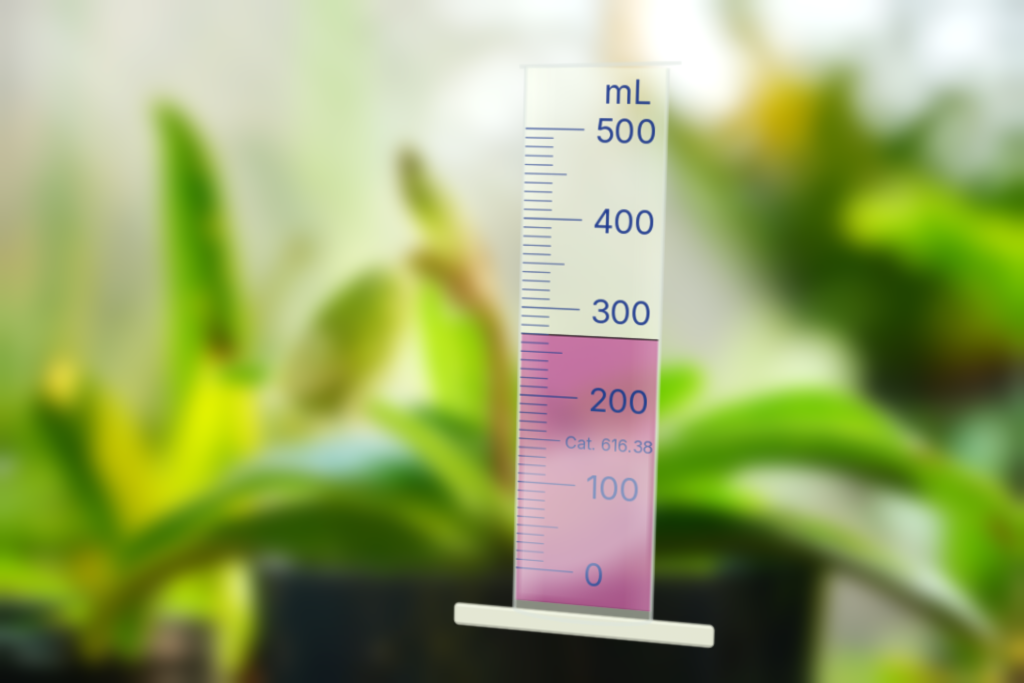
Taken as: 270 mL
